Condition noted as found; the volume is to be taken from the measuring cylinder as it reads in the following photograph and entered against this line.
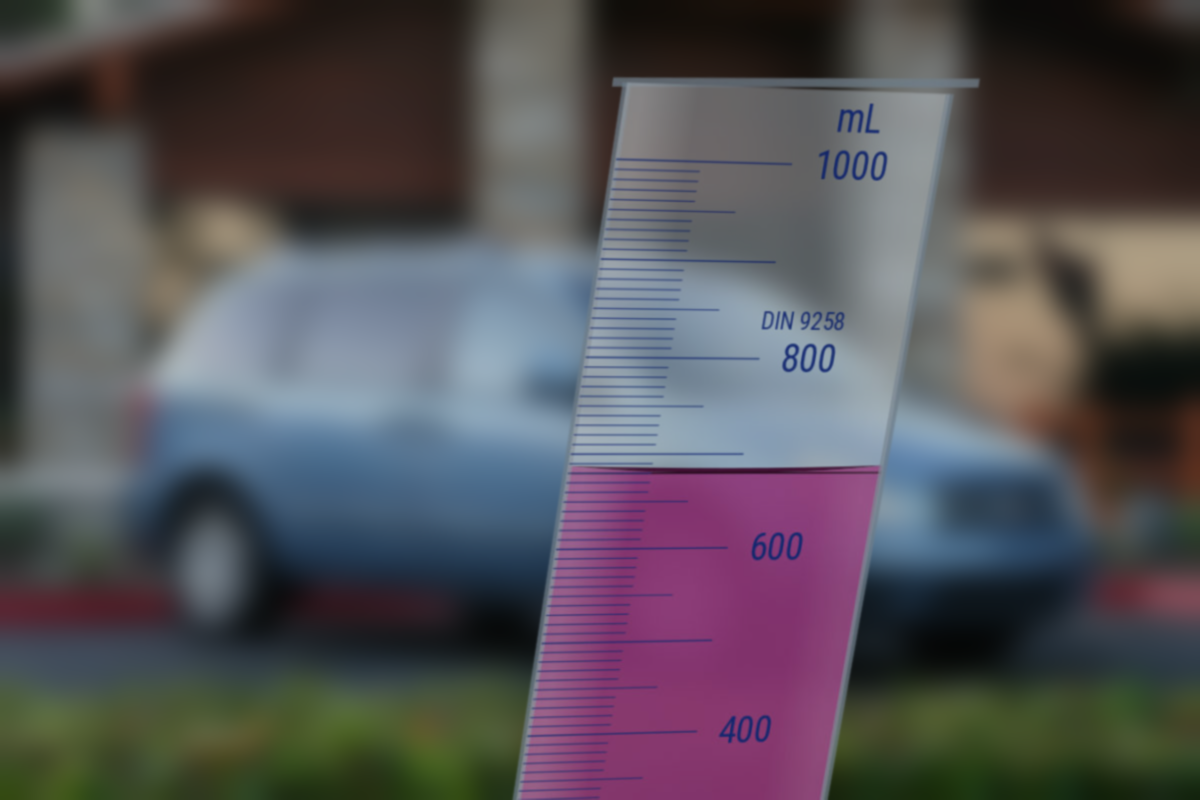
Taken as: 680 mL
